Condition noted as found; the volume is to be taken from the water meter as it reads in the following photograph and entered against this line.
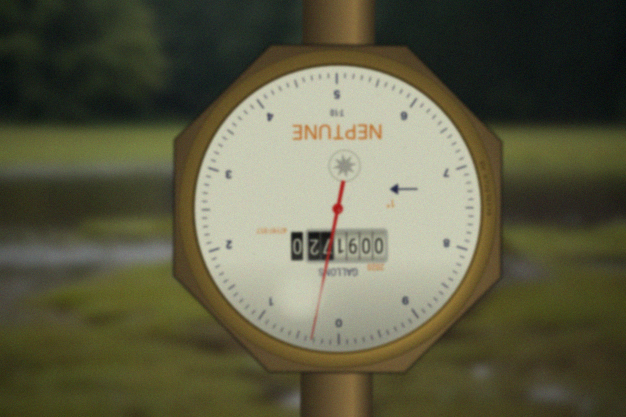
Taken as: 91720.3 gal
